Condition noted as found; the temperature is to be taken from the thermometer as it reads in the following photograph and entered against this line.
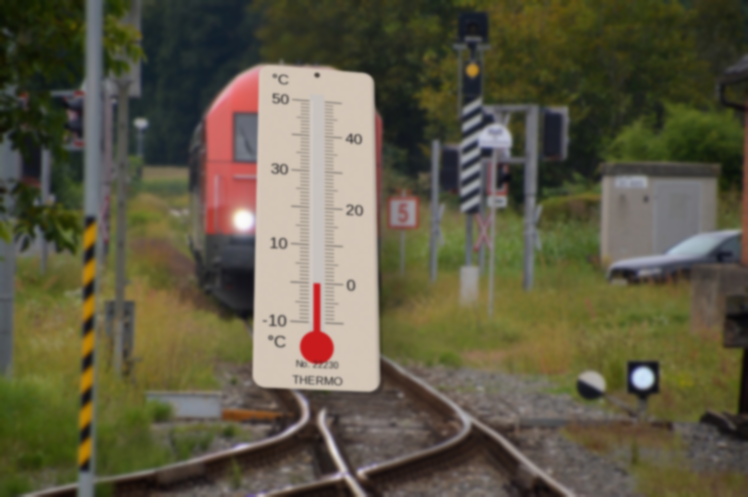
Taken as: 0 °C
